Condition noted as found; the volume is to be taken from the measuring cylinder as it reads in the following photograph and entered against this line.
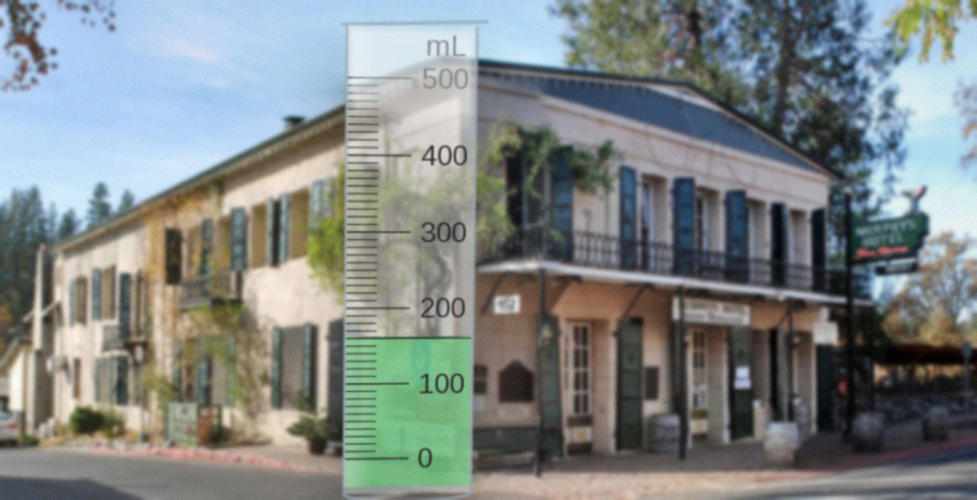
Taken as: 160 mL
